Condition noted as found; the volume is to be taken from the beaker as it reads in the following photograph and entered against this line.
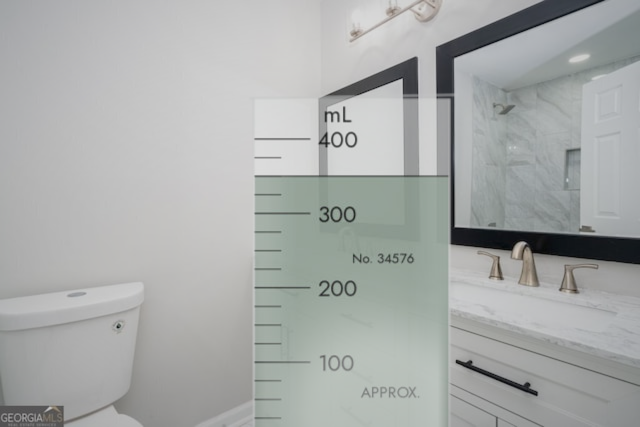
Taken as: 350 mL
